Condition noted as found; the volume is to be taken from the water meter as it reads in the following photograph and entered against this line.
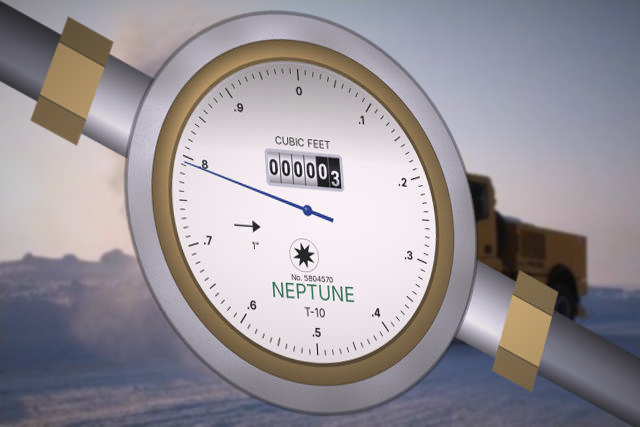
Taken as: 2.79 ft³
